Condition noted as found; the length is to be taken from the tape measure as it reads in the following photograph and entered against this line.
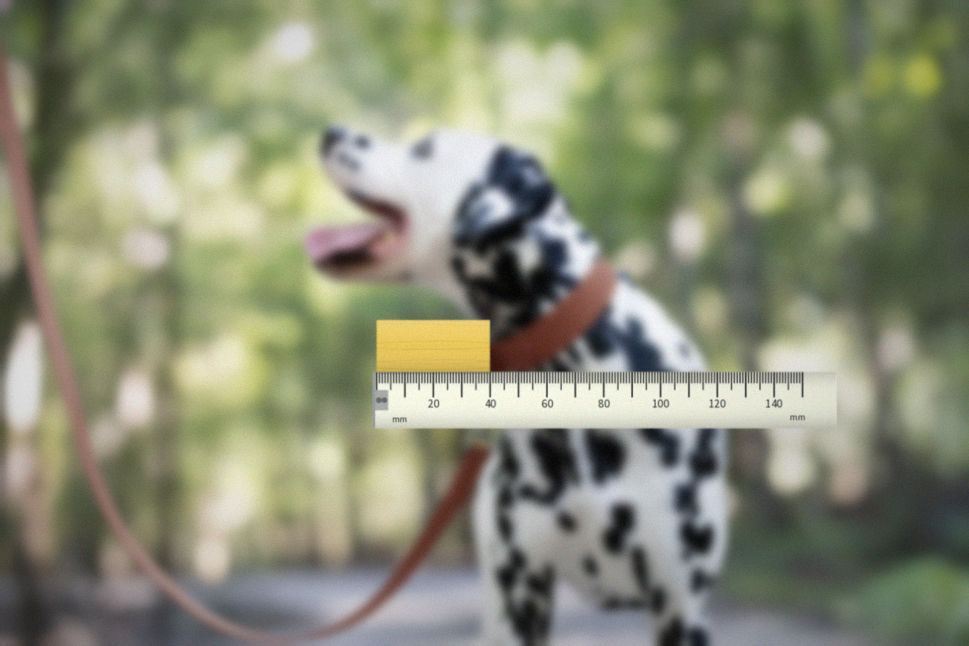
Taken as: 40 mm
